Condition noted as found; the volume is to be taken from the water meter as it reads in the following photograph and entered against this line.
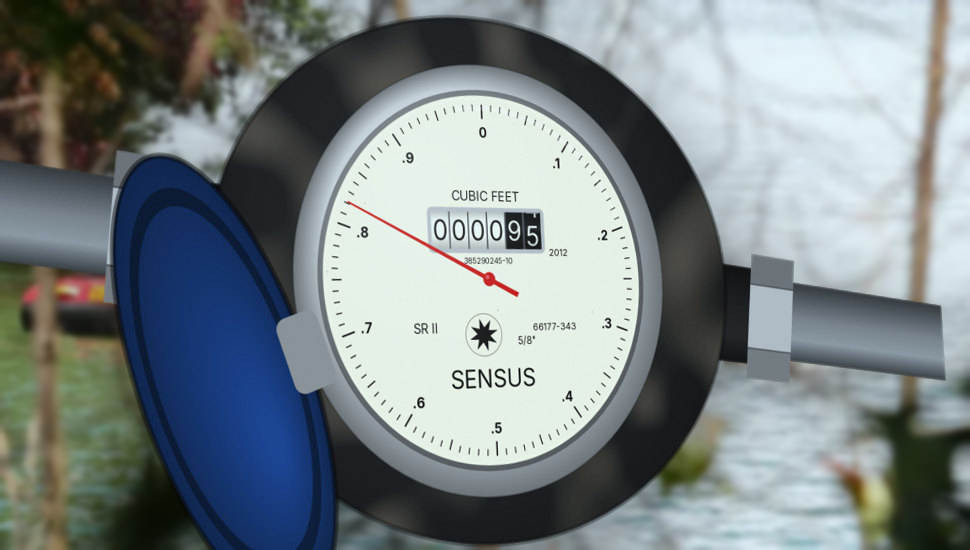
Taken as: 94.82 ft³
